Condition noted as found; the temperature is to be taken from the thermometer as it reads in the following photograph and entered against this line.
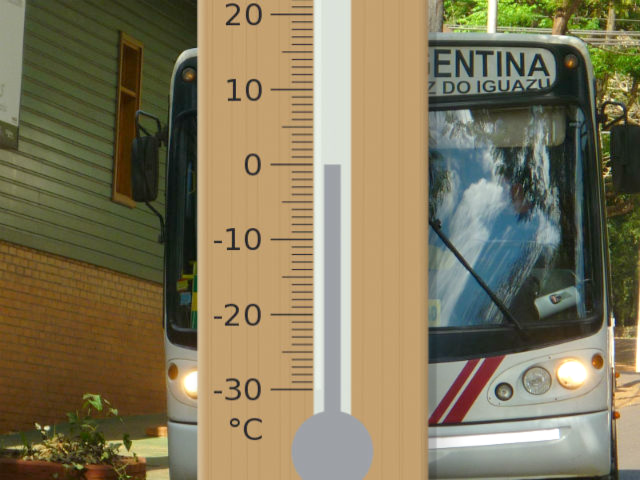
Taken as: 0 °C
